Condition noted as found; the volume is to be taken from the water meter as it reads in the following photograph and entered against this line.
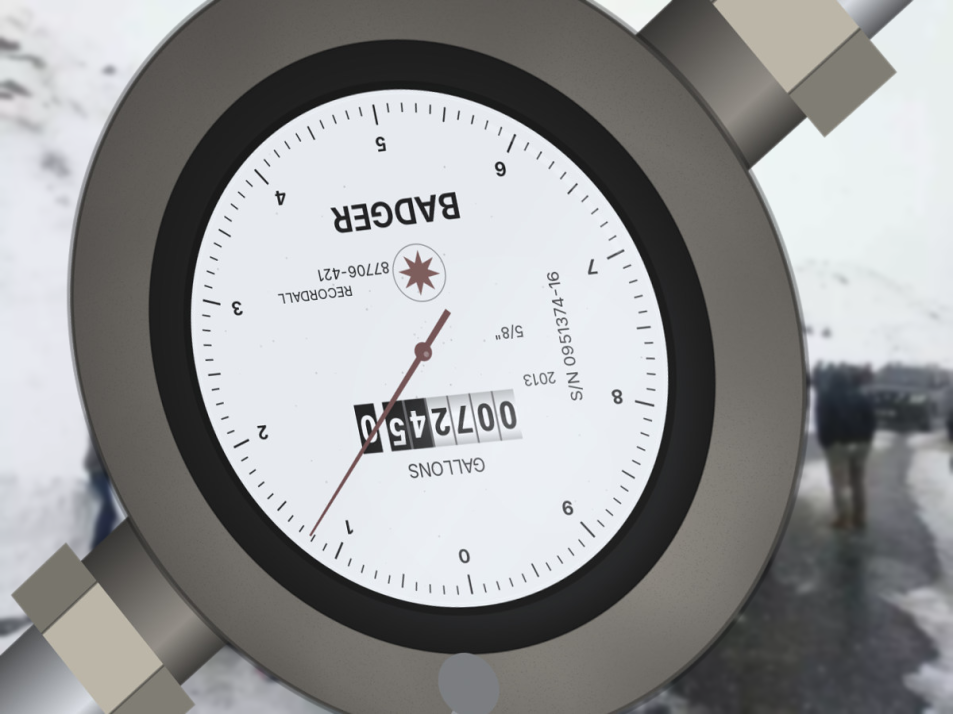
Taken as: 72451.2 gal
